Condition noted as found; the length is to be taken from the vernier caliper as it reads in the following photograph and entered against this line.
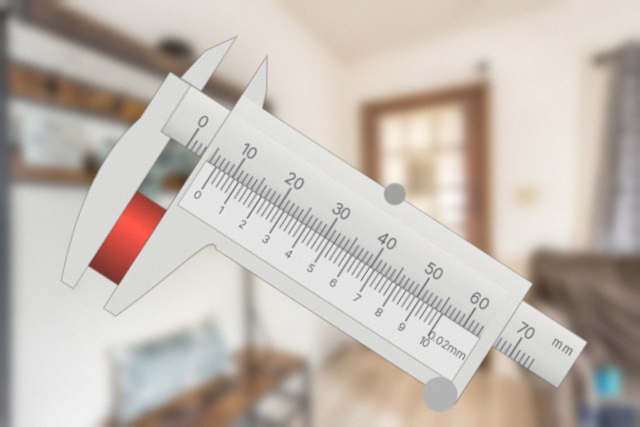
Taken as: 6.5 mm
